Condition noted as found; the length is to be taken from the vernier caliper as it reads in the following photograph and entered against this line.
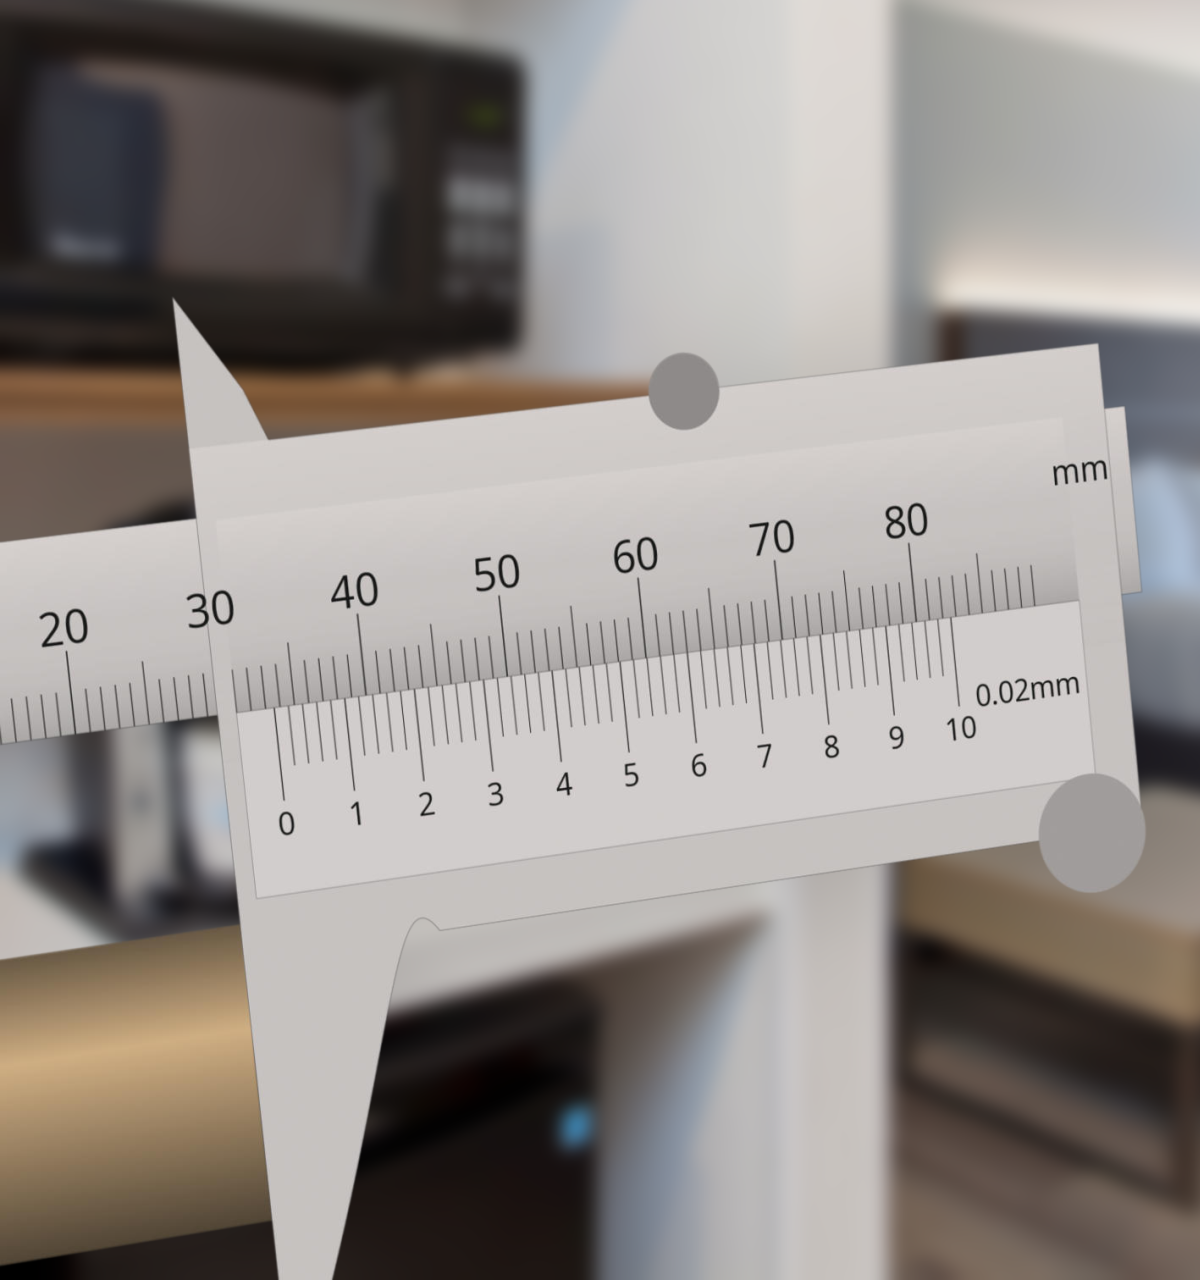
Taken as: 33.6 mm
